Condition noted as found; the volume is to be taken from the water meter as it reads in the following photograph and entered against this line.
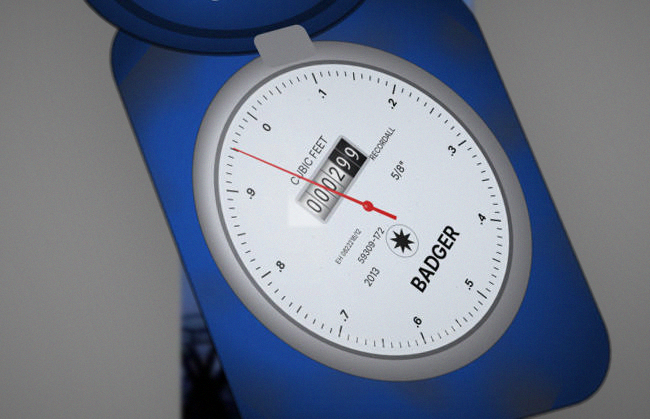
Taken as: 298.95 ft³
